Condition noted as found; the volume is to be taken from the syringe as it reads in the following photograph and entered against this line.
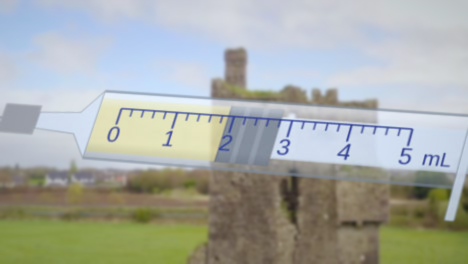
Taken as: 1.9 mL
